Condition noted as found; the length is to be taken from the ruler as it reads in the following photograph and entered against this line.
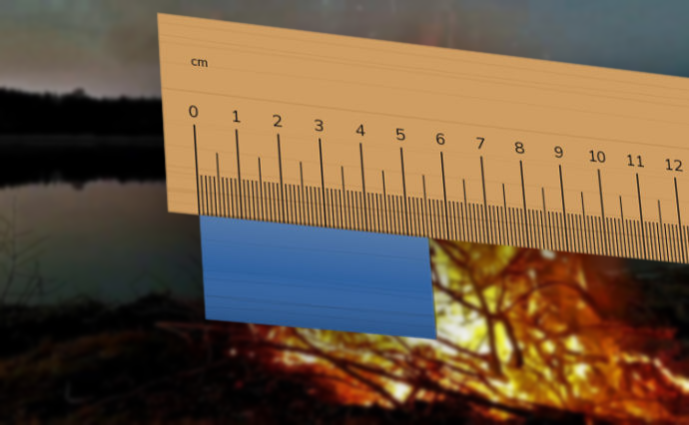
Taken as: 5.5 cm
